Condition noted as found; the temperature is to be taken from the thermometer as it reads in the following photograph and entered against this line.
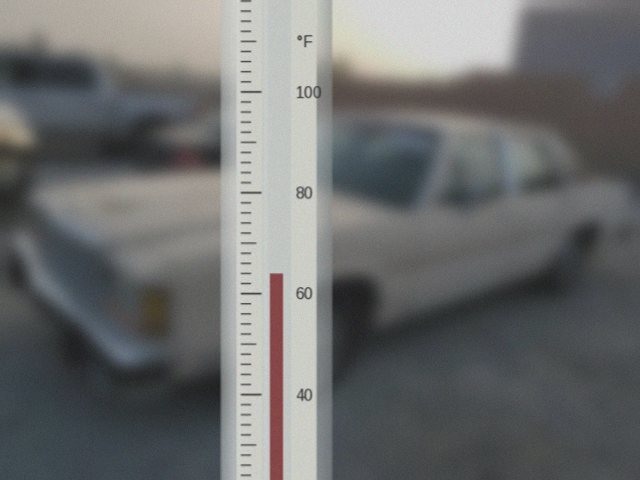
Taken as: 64 °F
